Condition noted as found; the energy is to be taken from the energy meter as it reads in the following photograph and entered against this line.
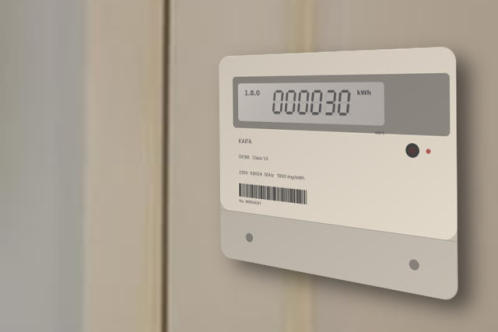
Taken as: 30 kWh
